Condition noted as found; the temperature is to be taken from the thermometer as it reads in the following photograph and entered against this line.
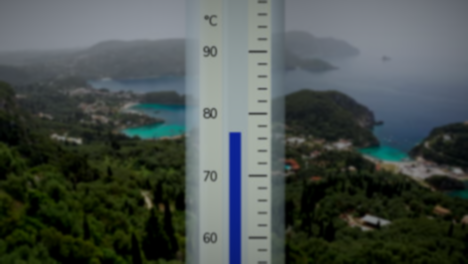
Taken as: 77 °C
